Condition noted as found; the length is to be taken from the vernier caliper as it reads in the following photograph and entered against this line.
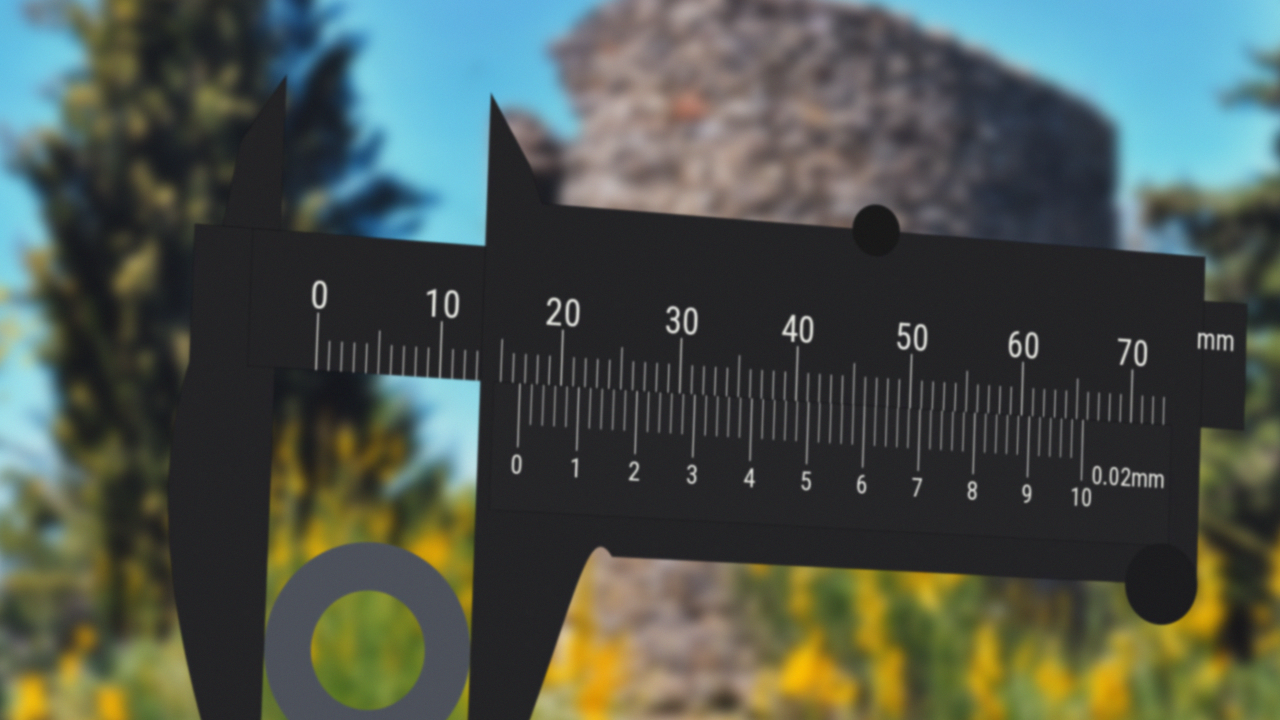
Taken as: 16.6 mm
